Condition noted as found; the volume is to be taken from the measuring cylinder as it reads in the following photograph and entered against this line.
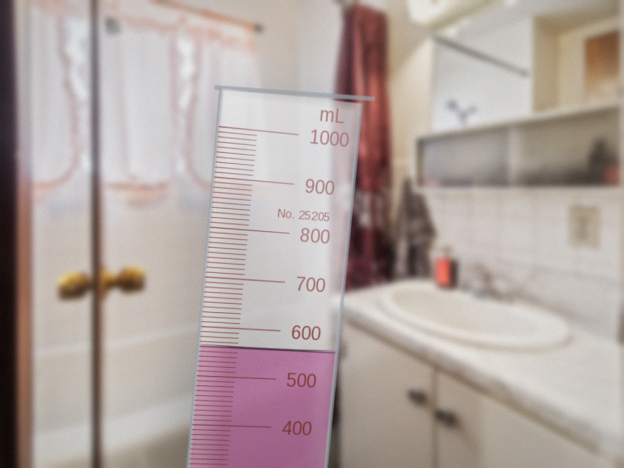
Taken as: 560 mL
